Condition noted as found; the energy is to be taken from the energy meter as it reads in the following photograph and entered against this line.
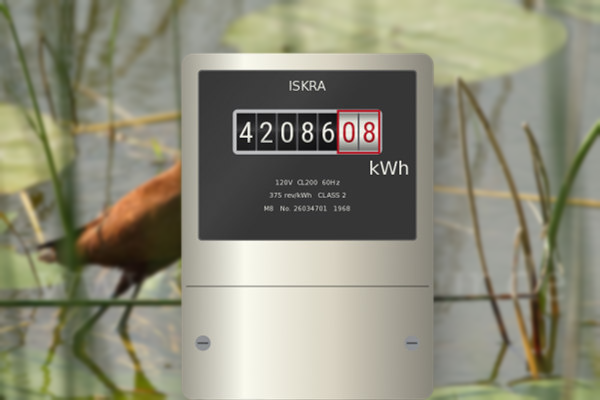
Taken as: 42086.08 kWh
